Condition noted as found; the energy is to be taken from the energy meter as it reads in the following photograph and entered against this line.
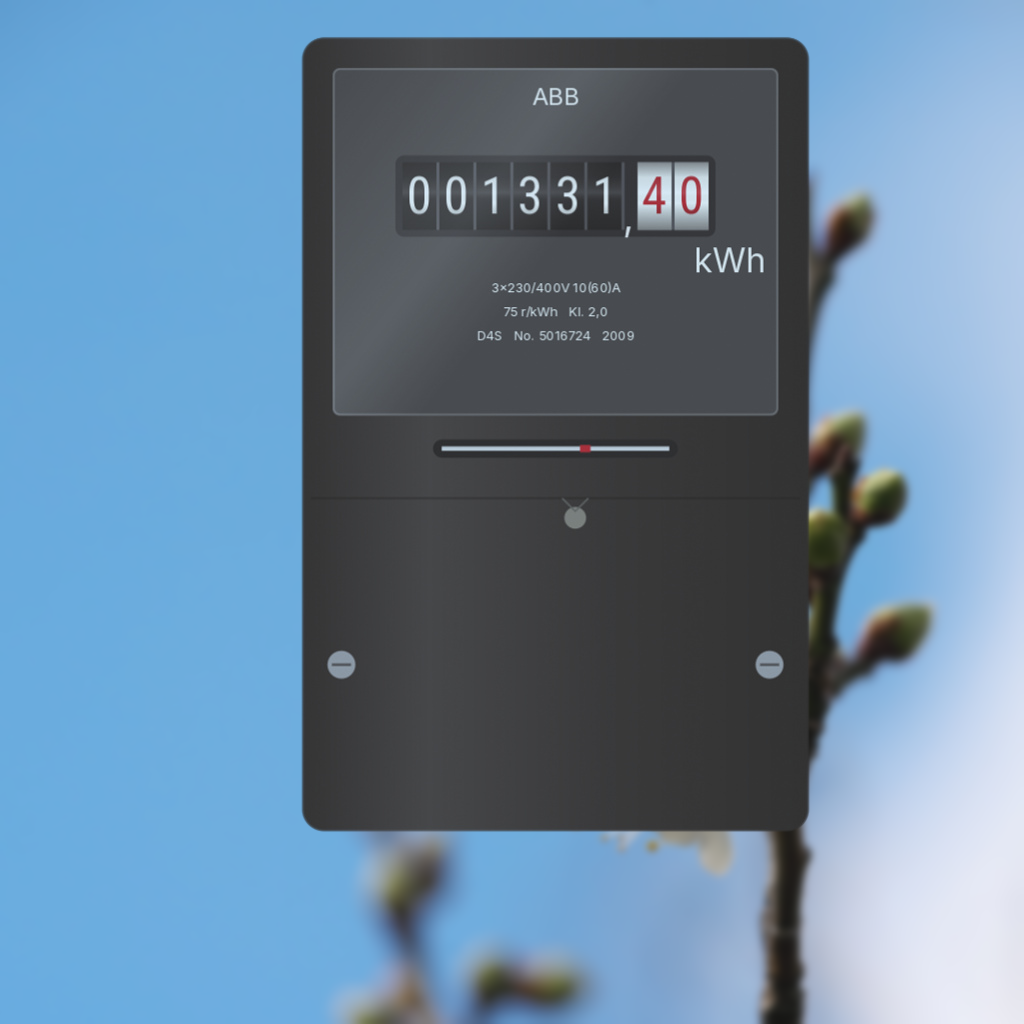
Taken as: 1331.40 kWh
